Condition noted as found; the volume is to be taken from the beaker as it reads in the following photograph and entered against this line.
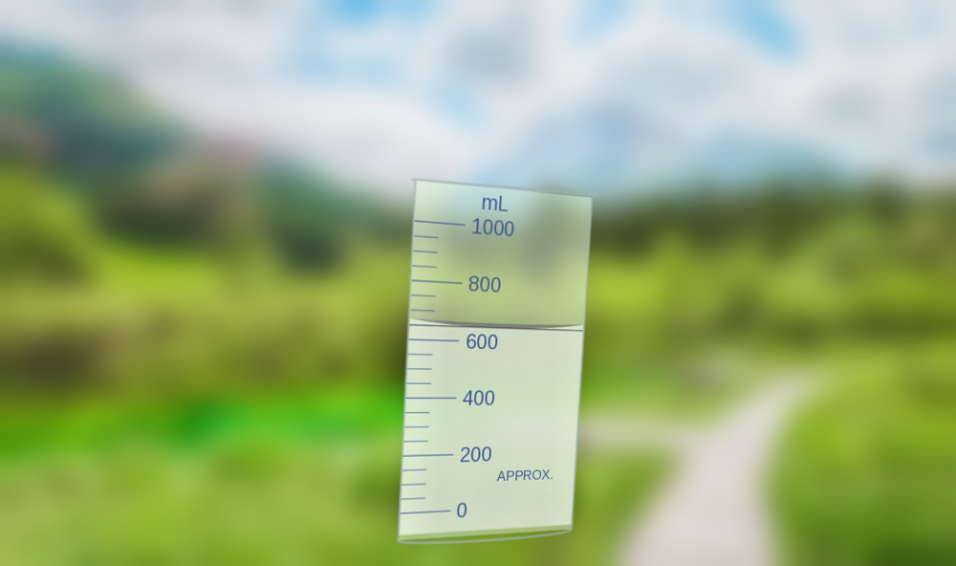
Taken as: 650 mL
